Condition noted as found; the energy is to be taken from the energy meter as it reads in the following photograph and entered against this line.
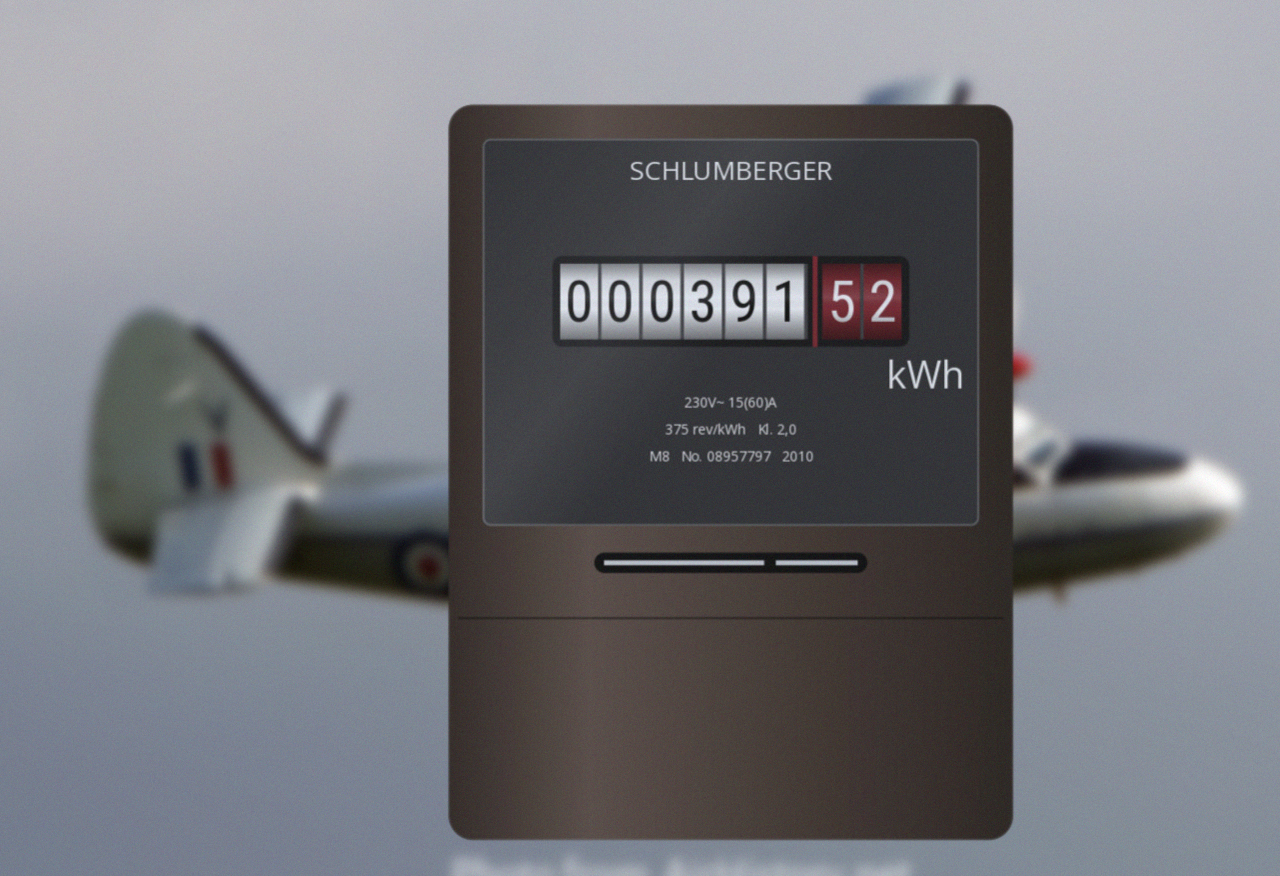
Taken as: 391.52 kWh
